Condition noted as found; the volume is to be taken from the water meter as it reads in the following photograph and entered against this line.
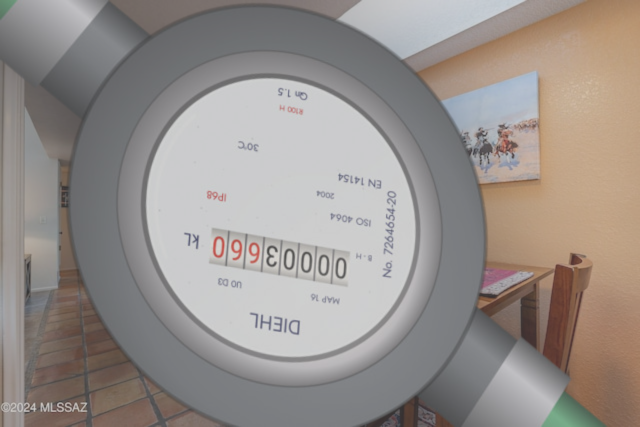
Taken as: 3.660 kL
